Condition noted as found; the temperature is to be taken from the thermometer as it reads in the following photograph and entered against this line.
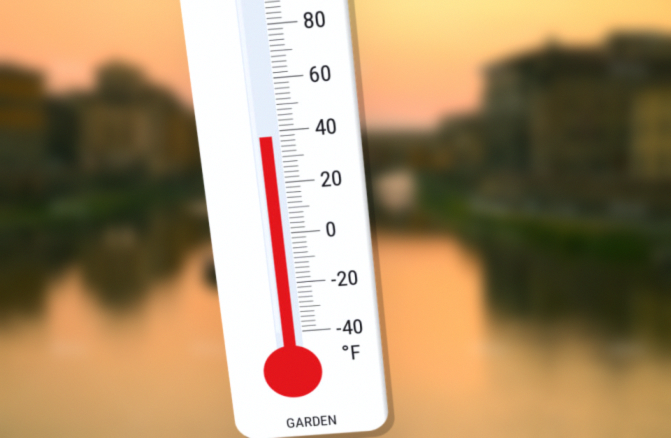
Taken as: 38 °F
